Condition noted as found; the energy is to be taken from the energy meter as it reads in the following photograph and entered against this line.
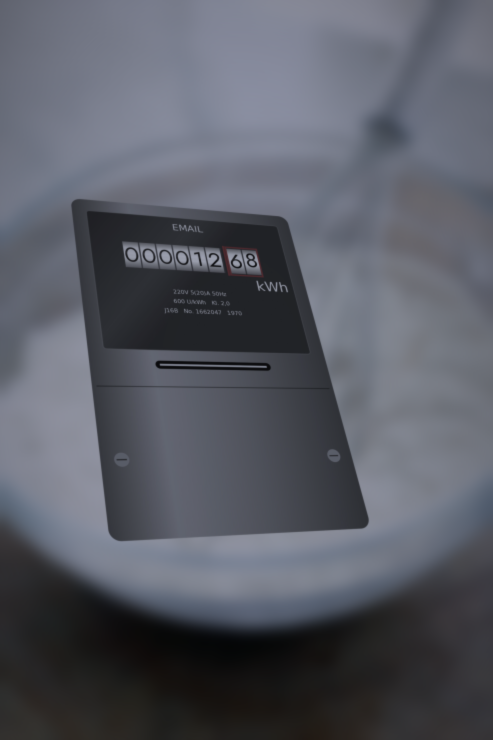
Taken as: 12.68 kWh
